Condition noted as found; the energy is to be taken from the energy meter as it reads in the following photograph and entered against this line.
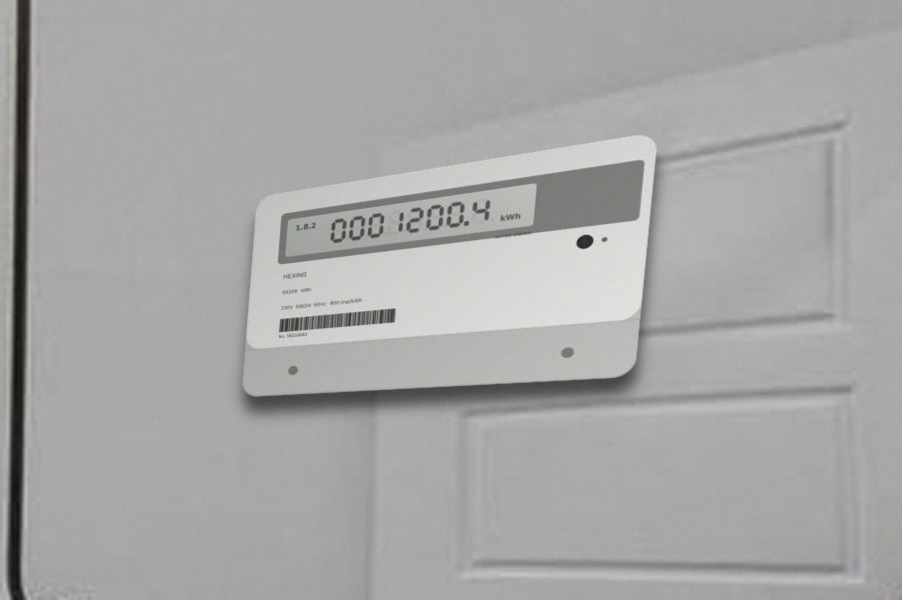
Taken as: 1200.4 kWh
